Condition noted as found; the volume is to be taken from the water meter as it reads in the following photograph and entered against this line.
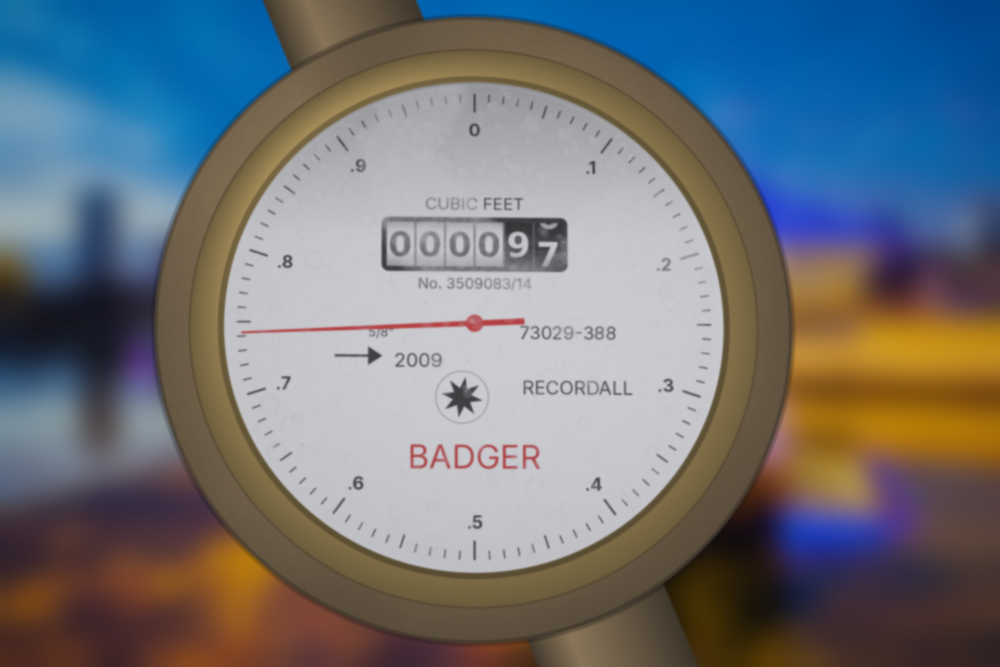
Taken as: 96.74 ft³
